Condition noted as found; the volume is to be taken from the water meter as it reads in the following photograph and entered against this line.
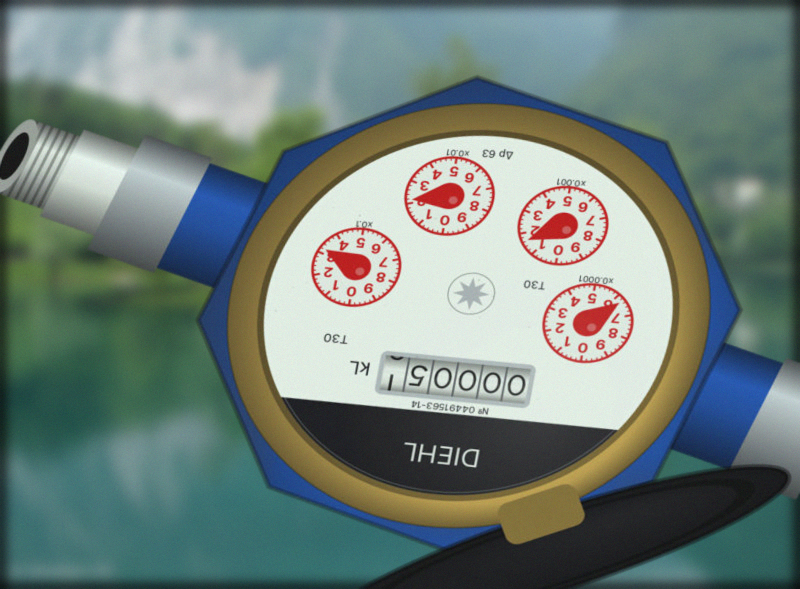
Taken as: 51.3216 kL
